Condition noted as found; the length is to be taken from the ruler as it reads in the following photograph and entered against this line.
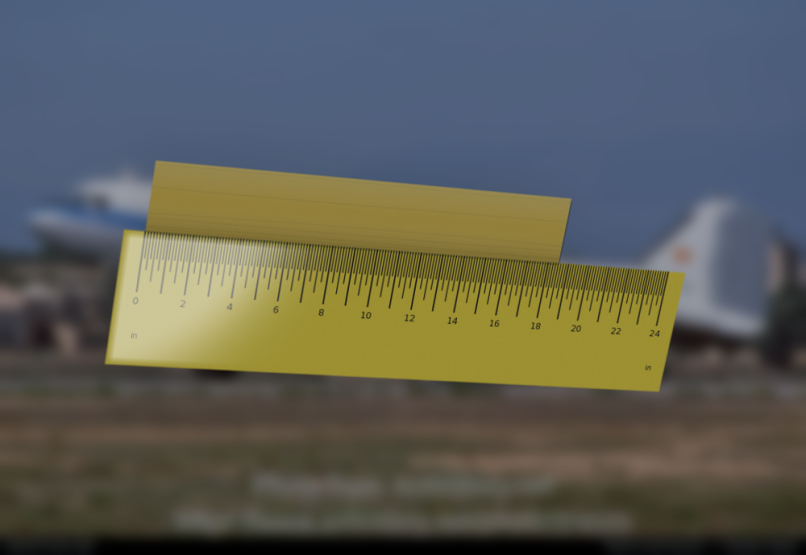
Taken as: 18.5 in
